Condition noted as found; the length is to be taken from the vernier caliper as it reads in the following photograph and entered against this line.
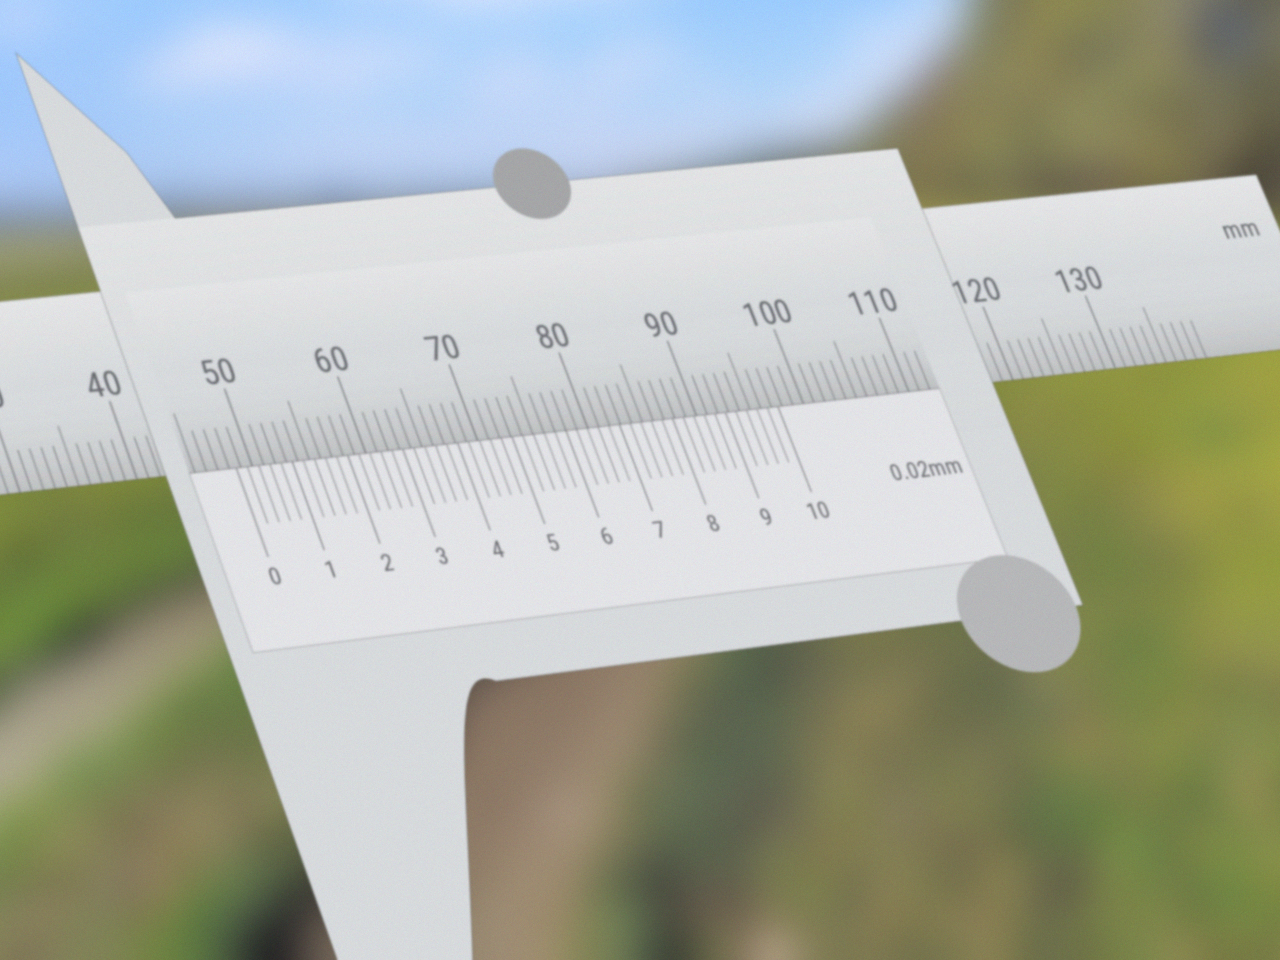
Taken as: 48.6 mm
